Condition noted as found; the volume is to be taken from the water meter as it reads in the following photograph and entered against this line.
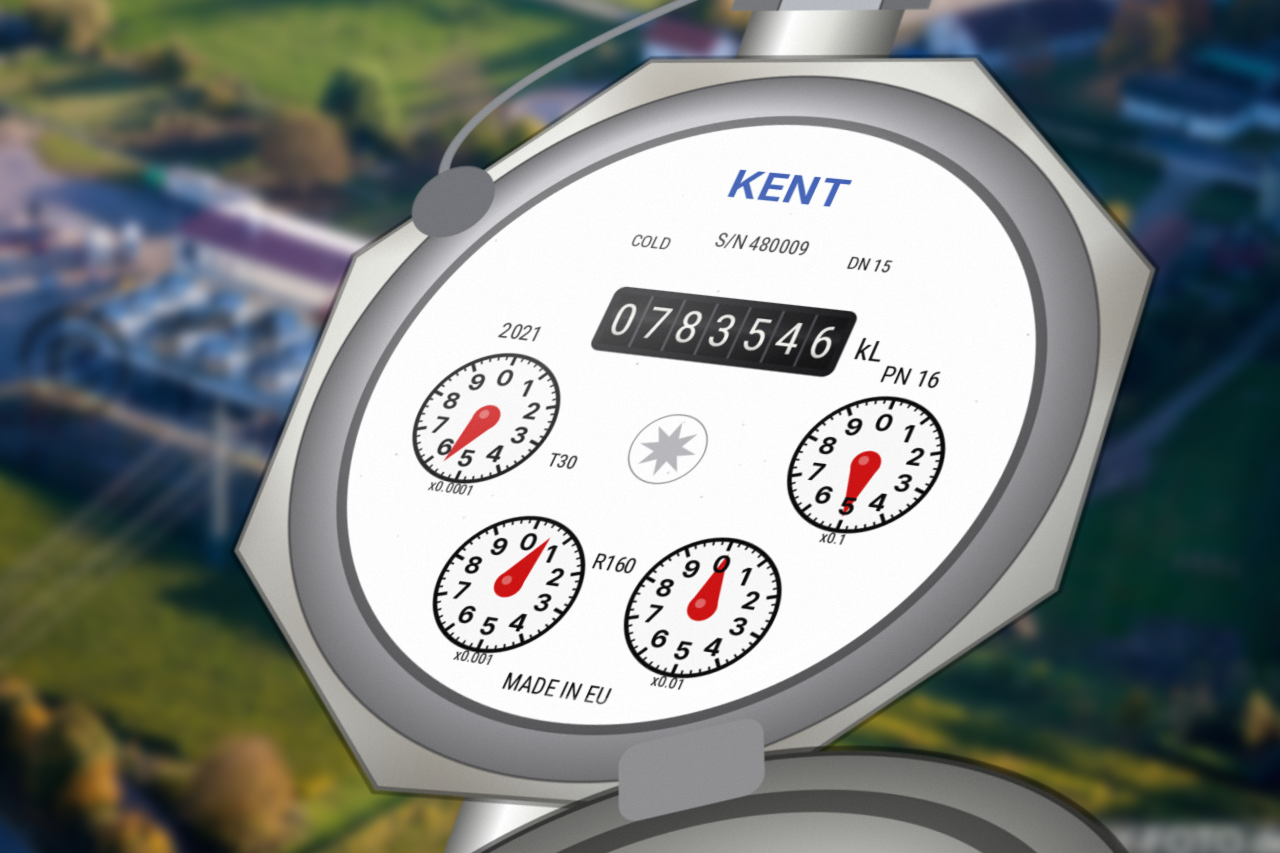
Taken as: 783546.5005 kL
